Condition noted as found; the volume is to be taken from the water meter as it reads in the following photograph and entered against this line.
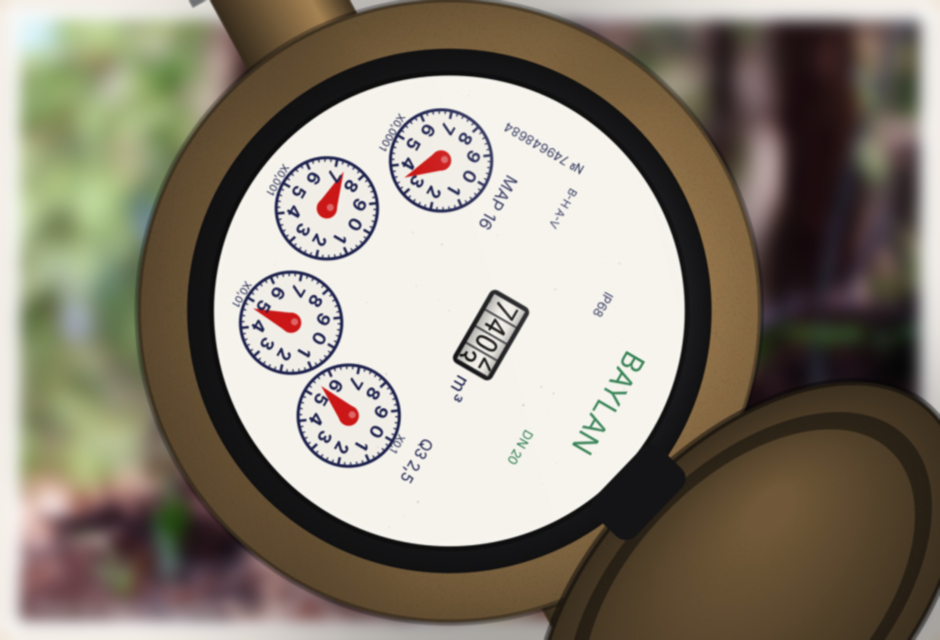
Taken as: 7402.5473 m³
